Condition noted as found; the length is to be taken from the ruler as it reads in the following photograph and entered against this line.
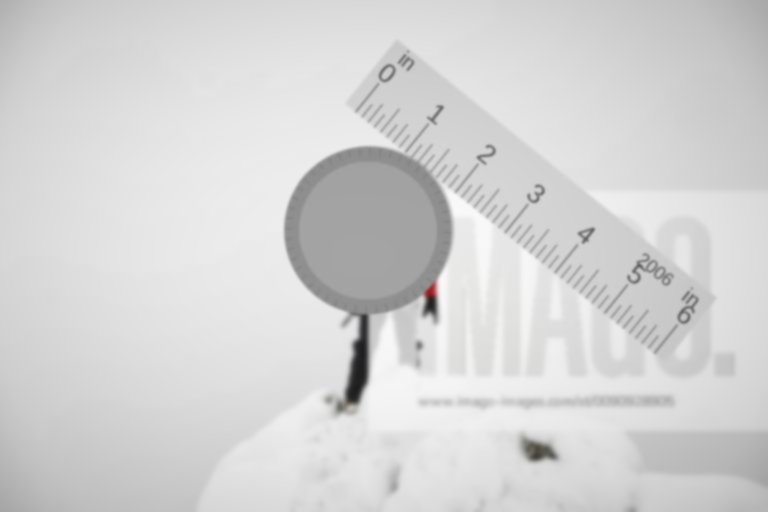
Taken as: 2.625 in
